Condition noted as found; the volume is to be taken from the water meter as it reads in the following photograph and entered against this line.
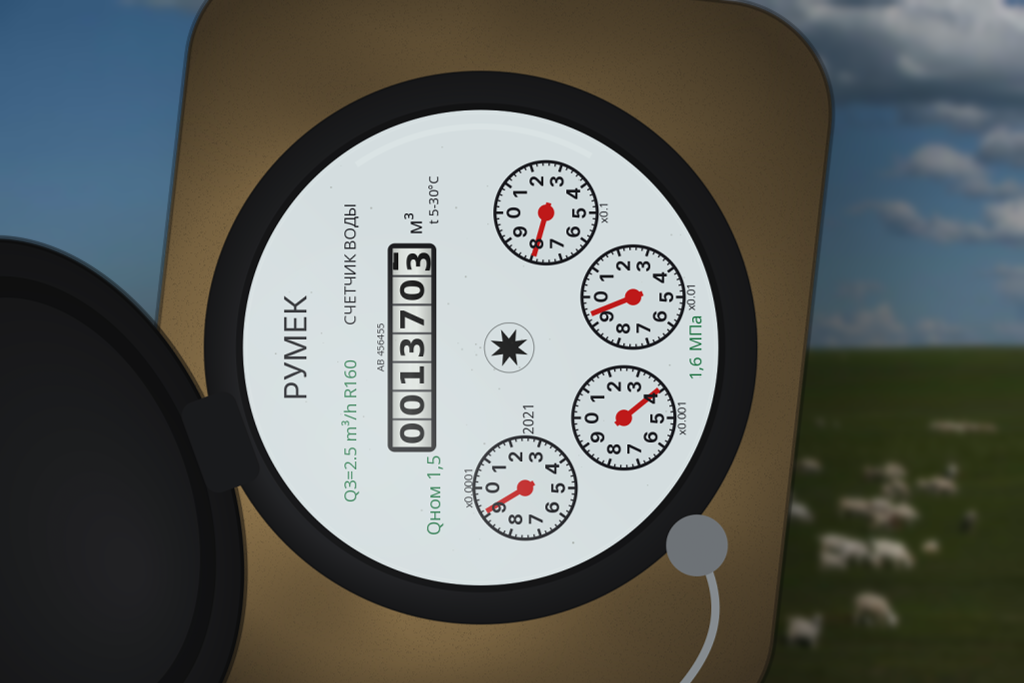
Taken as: 13702.7939 m³
